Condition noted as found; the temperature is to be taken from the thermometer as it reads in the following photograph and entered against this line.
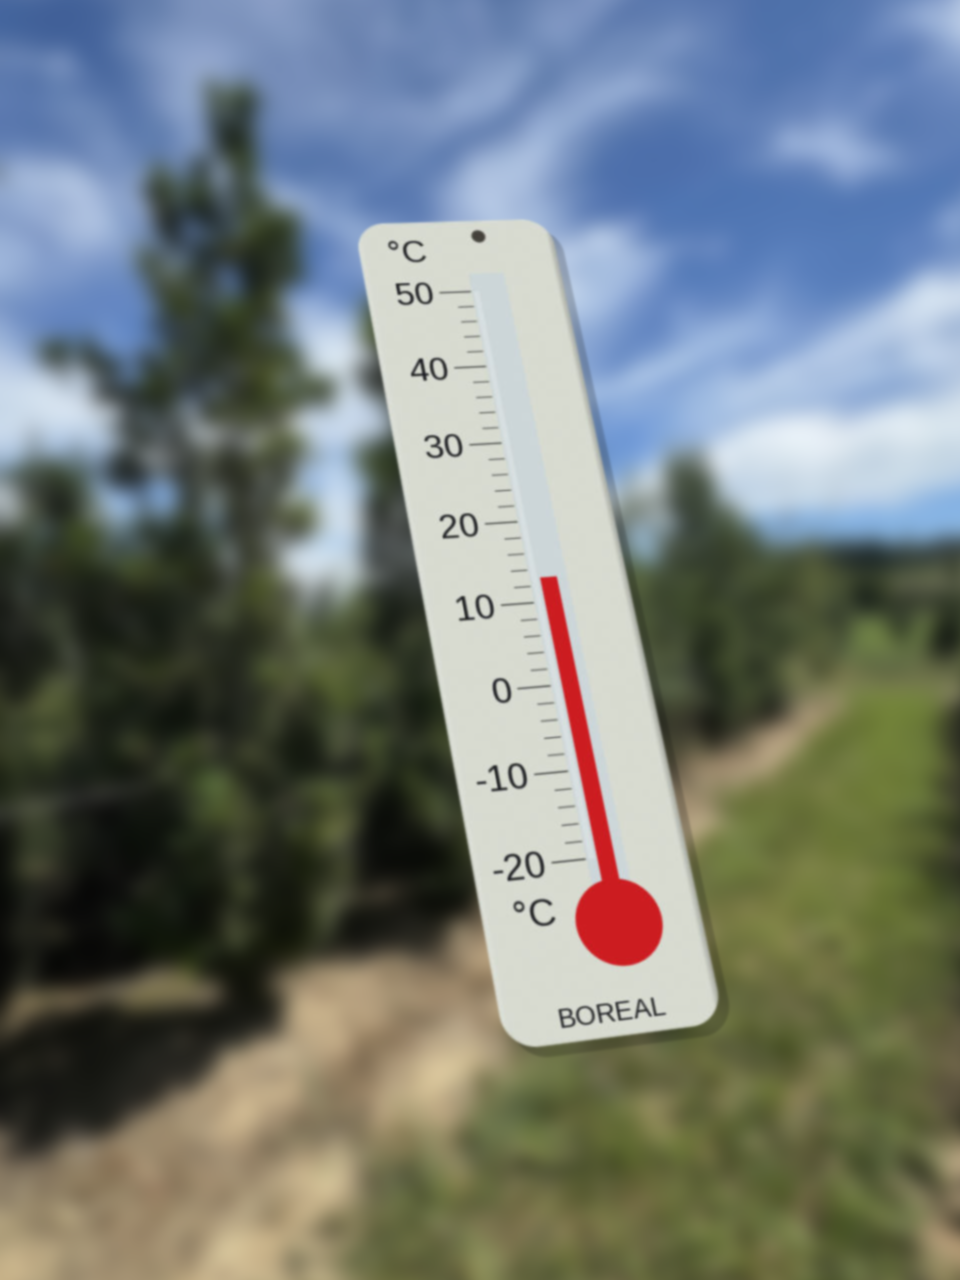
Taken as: 13 °C
